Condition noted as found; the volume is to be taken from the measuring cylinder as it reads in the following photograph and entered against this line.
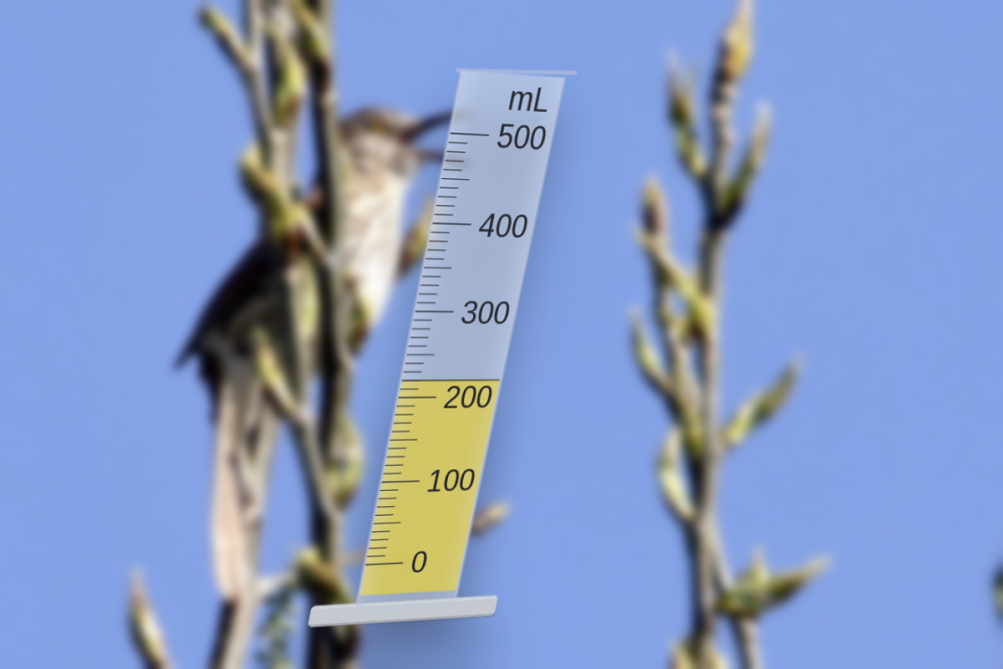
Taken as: 220 mL
